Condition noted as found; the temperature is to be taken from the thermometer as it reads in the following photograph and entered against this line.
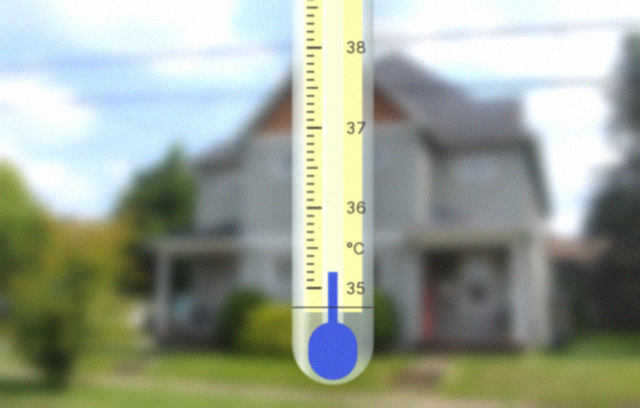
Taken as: 35.2 °C
